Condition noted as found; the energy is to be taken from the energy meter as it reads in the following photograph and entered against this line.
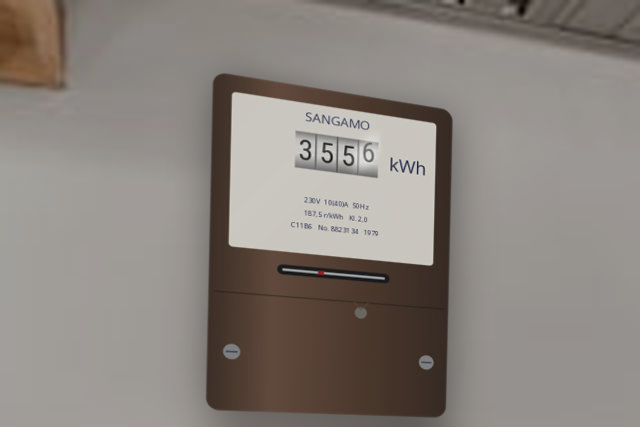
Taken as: 3556 kWh
